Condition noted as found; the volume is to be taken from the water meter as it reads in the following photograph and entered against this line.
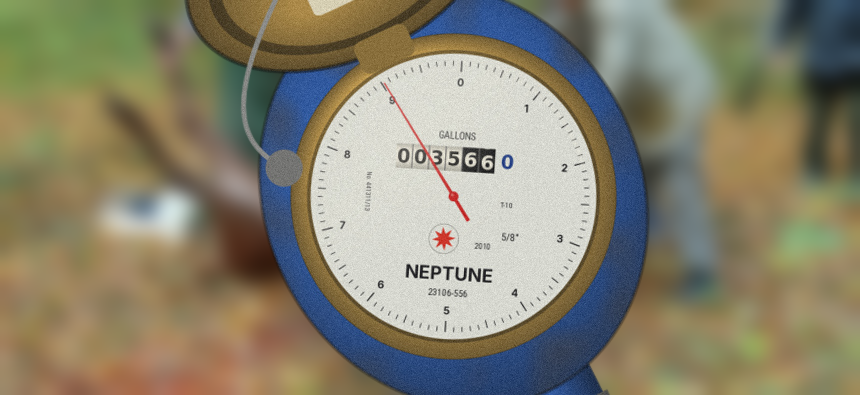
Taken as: 35659.0 gal
